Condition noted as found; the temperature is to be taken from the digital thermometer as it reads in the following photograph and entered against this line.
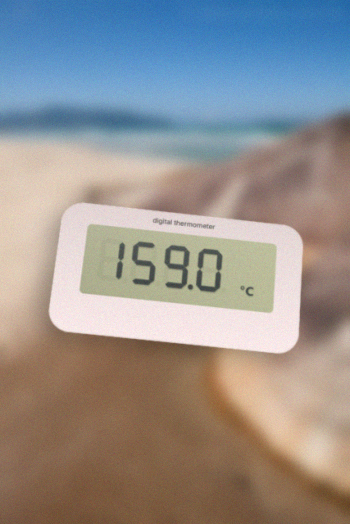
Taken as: 159.0 °C
